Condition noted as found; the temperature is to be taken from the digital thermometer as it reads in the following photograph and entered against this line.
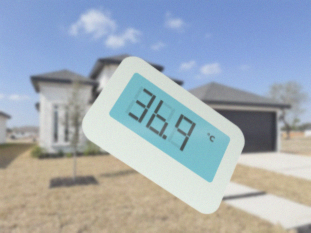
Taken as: 36.9 °C
